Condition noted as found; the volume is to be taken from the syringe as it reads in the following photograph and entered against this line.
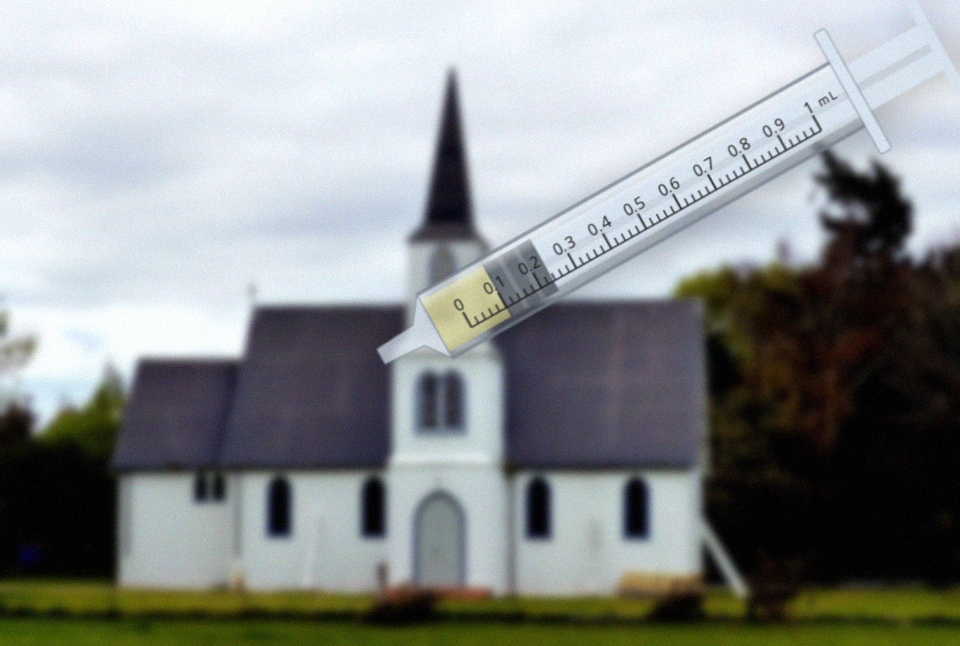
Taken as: 0.1 mL
